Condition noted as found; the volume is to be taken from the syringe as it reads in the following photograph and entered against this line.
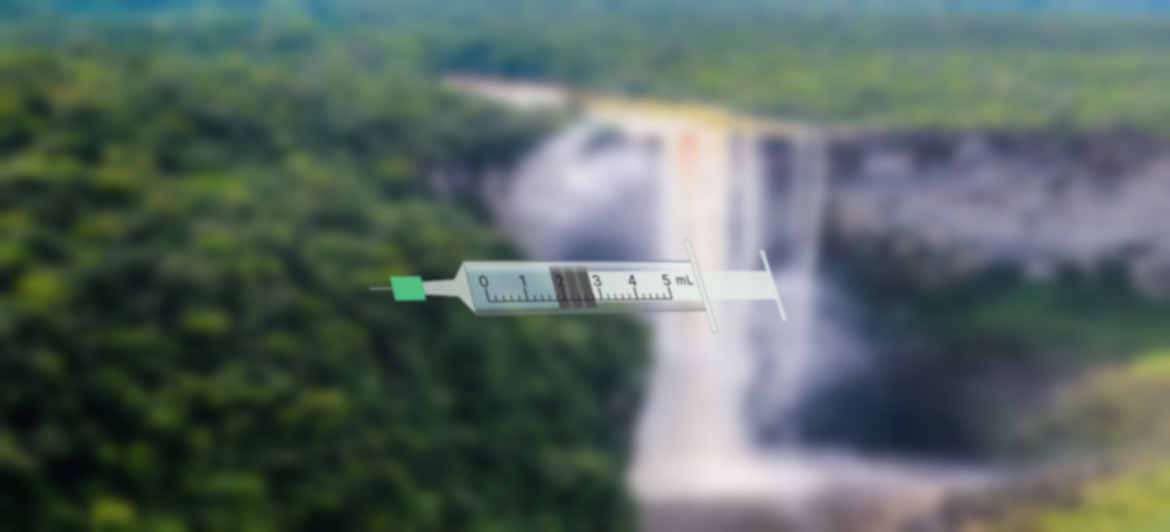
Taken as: 1.8 mL
